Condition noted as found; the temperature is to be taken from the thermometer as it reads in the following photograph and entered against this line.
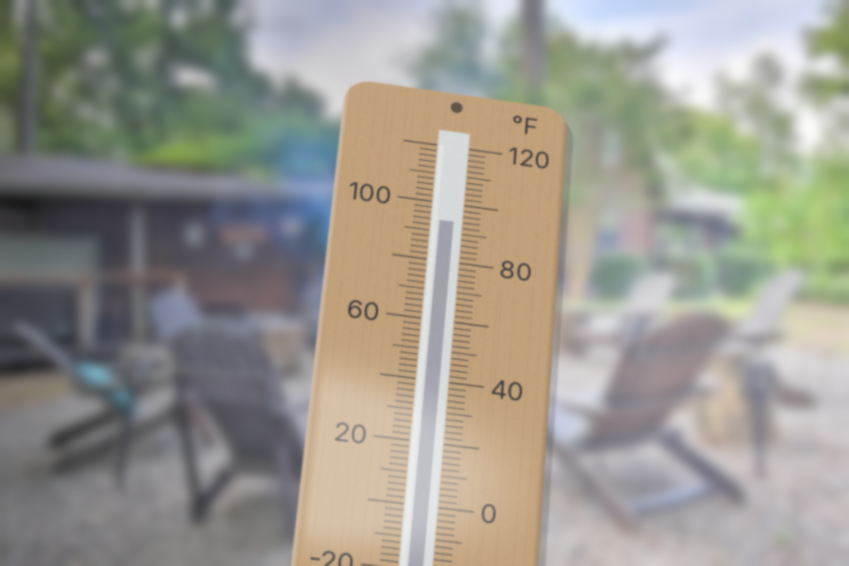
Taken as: 94 °F
